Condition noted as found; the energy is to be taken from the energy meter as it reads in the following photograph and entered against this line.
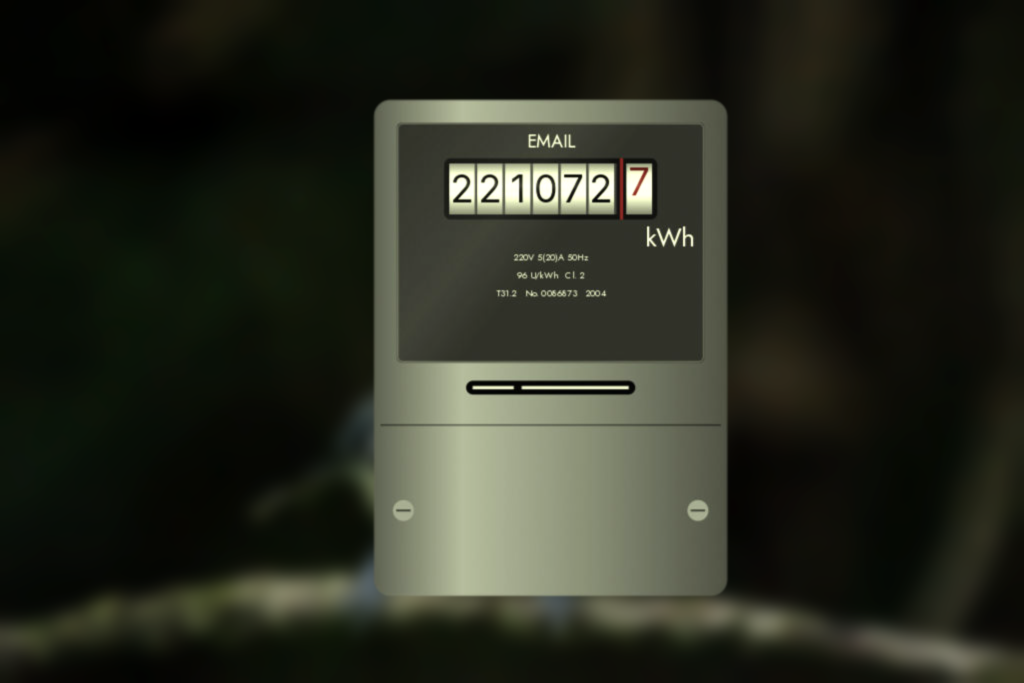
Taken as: 221072.7 kWh
